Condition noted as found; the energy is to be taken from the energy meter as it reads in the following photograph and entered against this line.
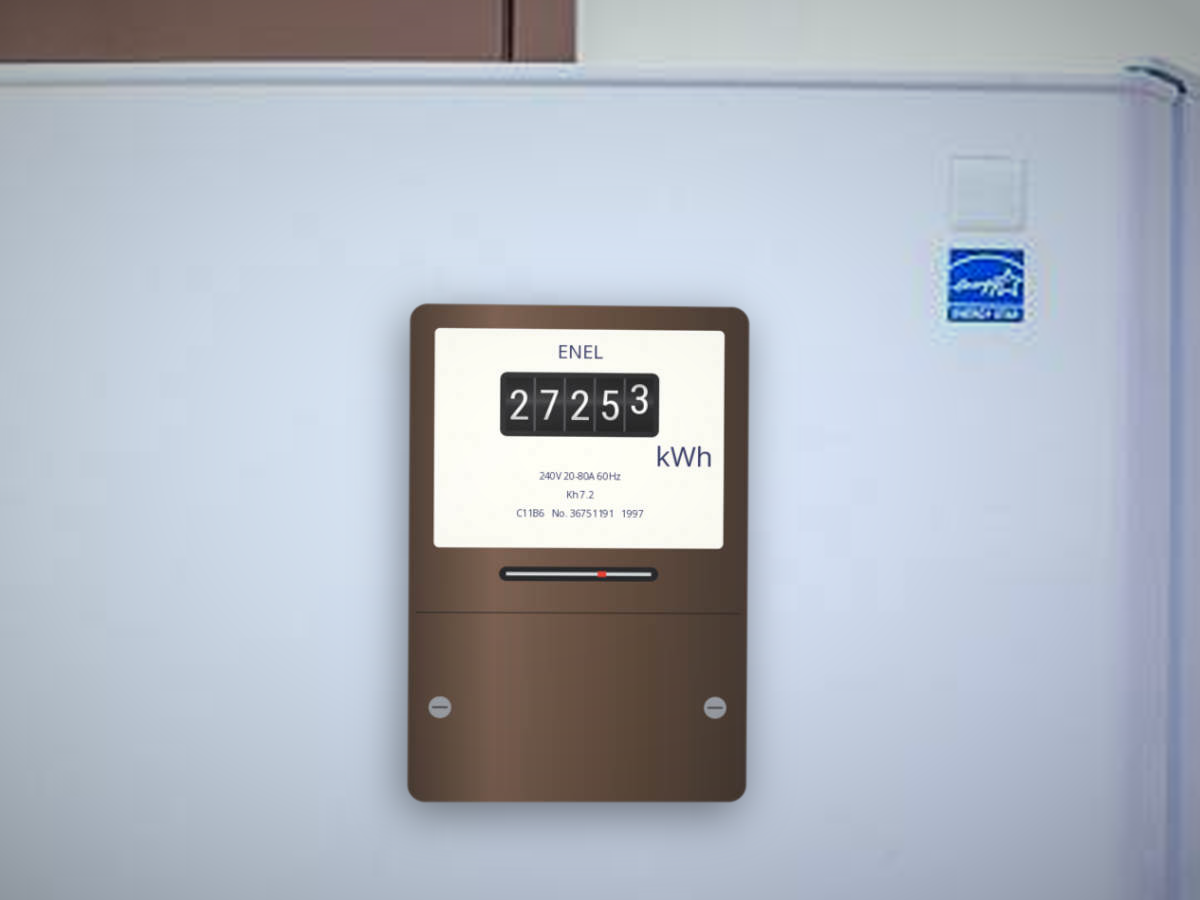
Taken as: 27253 kWh
